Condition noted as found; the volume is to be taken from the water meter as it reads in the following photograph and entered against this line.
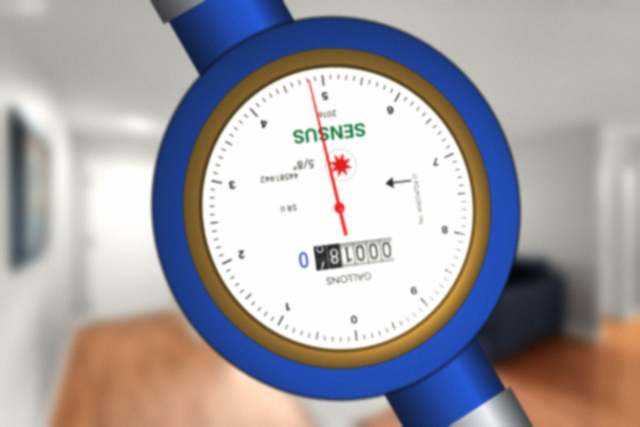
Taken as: 1874.8 gal
